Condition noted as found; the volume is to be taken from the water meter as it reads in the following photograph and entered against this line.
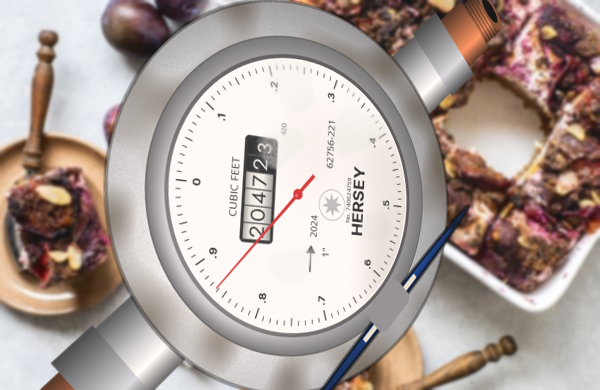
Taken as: 204722.86 ft³
